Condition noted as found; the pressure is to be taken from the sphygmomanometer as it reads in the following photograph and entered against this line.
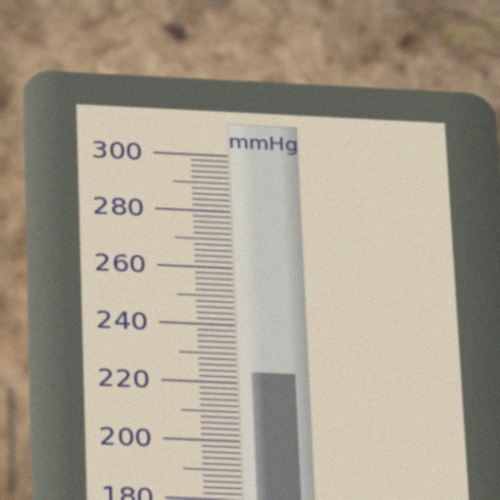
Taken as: 224 mmHg
